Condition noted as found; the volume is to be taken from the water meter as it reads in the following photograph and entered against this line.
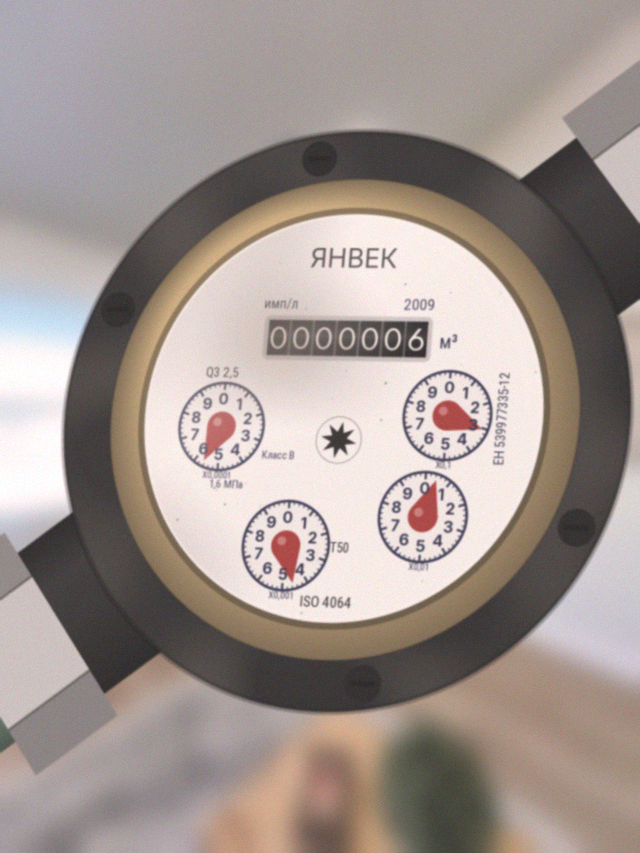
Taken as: 6.3045 m³
